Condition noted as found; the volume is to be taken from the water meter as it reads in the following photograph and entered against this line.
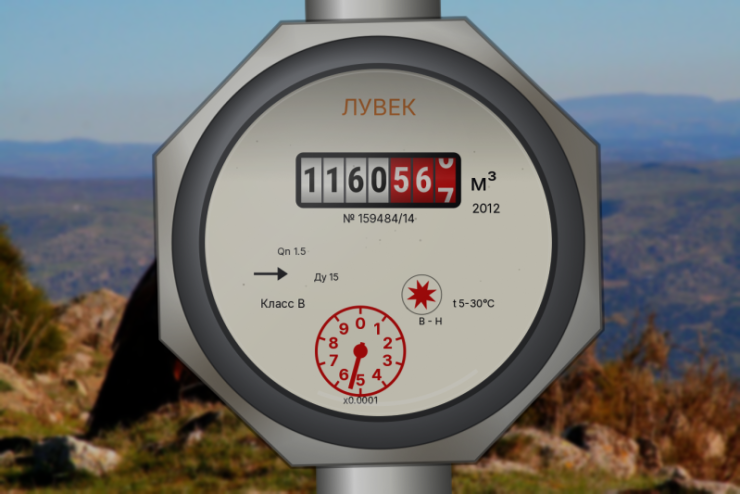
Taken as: 1160.5665 m³
